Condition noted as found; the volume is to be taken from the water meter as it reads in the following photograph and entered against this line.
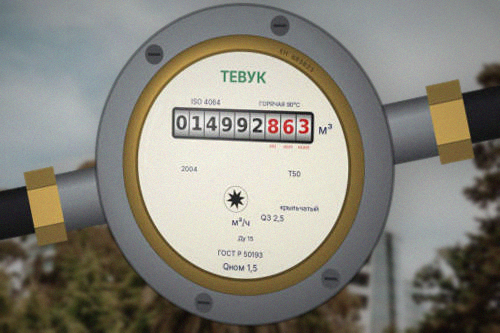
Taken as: 14992.863 m³
